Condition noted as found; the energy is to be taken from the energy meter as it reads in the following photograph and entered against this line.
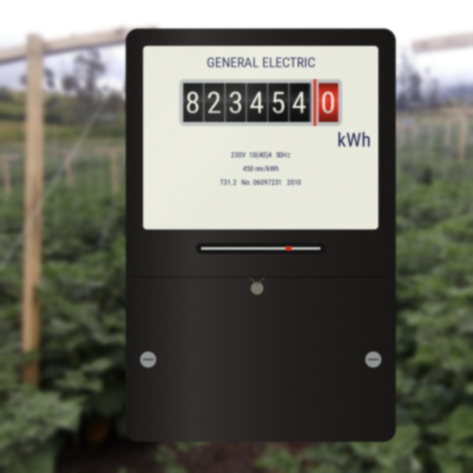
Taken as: 823454.0 kWh
